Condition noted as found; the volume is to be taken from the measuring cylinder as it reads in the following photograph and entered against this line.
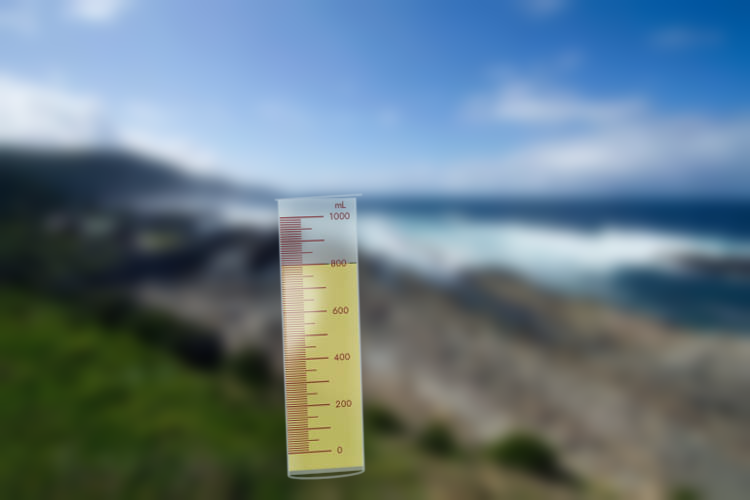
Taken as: 800 mL
